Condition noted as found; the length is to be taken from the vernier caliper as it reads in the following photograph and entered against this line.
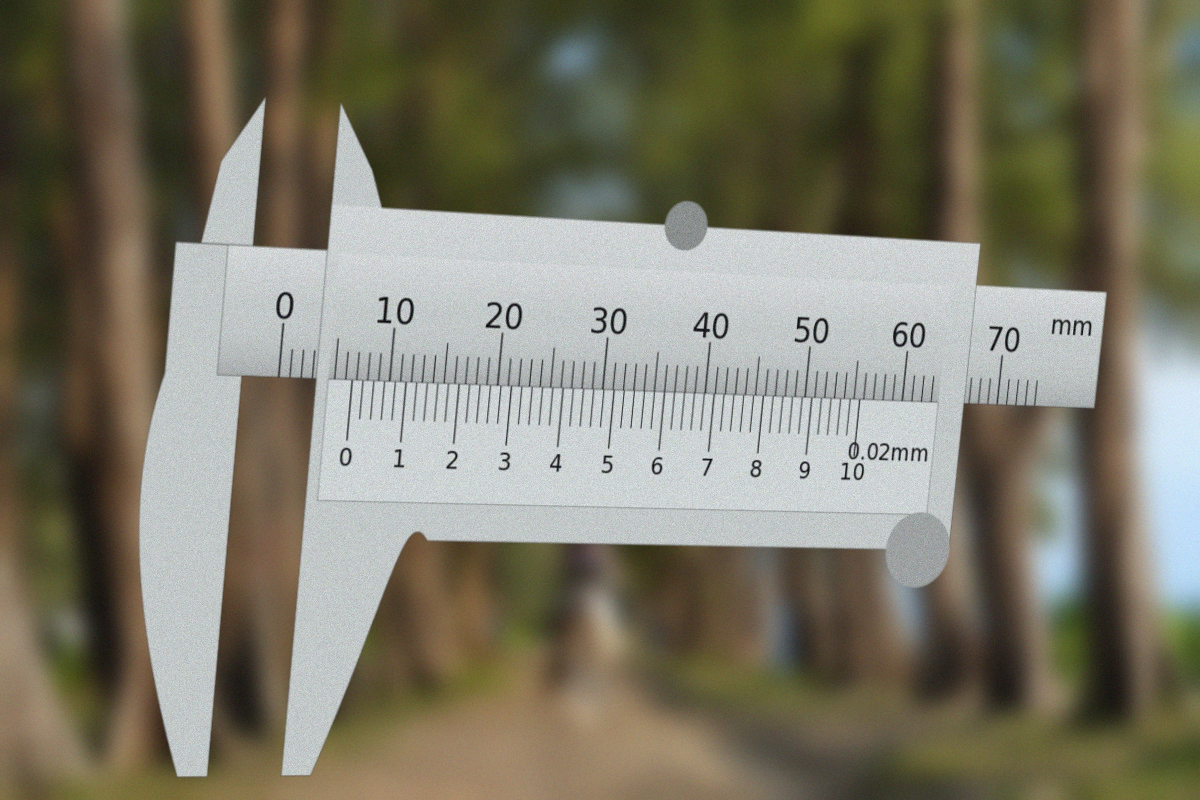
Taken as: 6.6 mm
